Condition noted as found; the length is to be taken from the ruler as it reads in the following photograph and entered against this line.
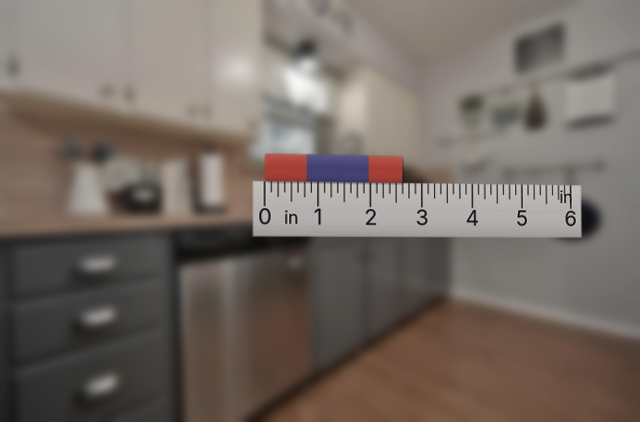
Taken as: 2.625 in
